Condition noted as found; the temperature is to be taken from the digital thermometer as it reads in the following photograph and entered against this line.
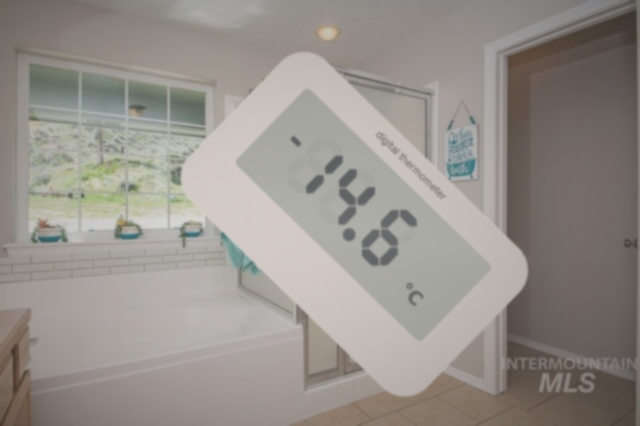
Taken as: -14.6 °C
